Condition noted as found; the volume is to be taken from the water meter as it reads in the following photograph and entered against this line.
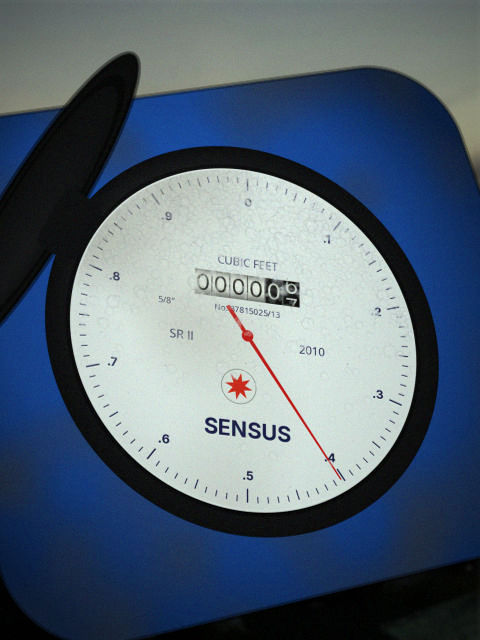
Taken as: 6.40 ft³
